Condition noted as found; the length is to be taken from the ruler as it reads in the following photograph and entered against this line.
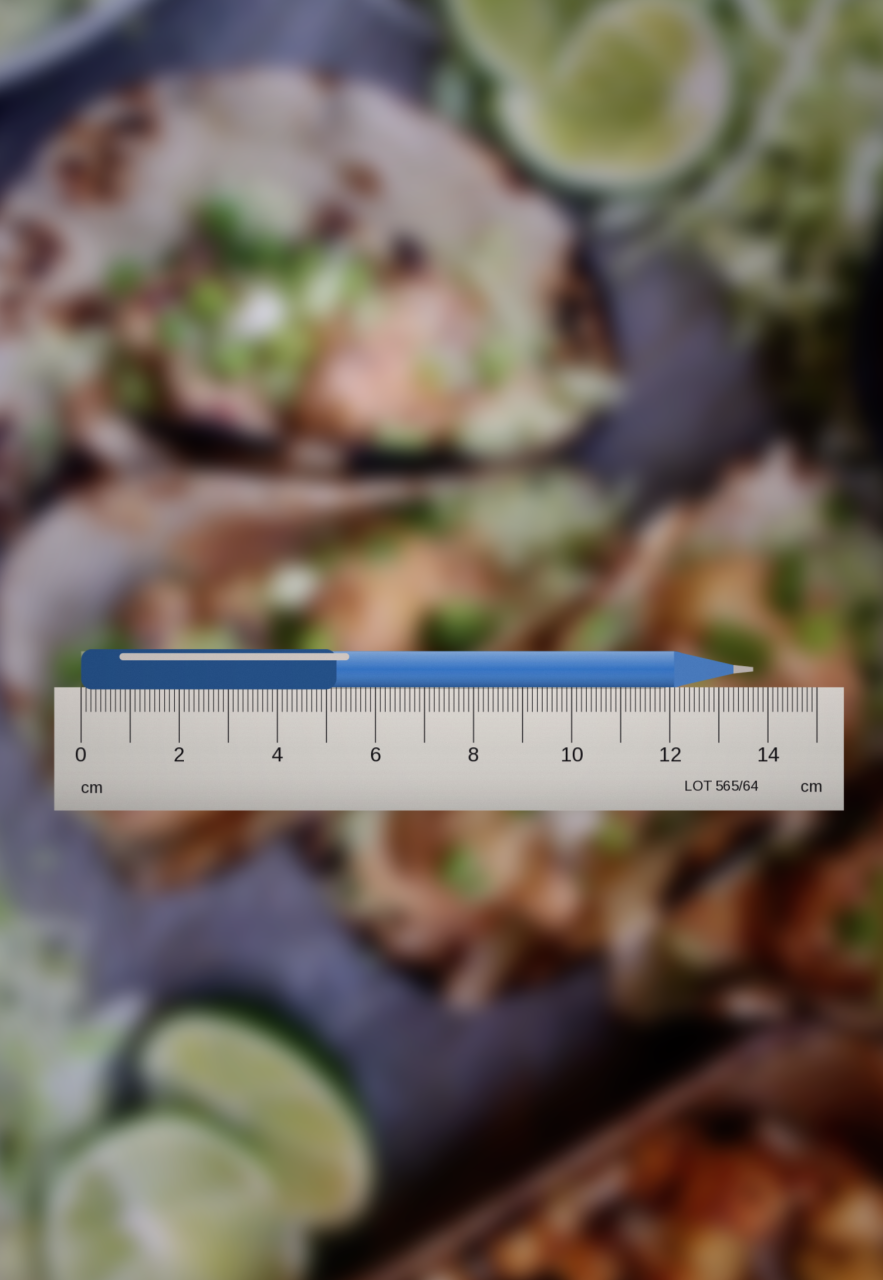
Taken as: 13.7 cm
